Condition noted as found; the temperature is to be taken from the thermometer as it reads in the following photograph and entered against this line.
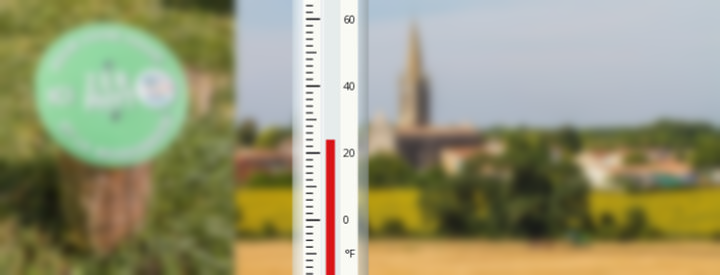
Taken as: 24 °F
